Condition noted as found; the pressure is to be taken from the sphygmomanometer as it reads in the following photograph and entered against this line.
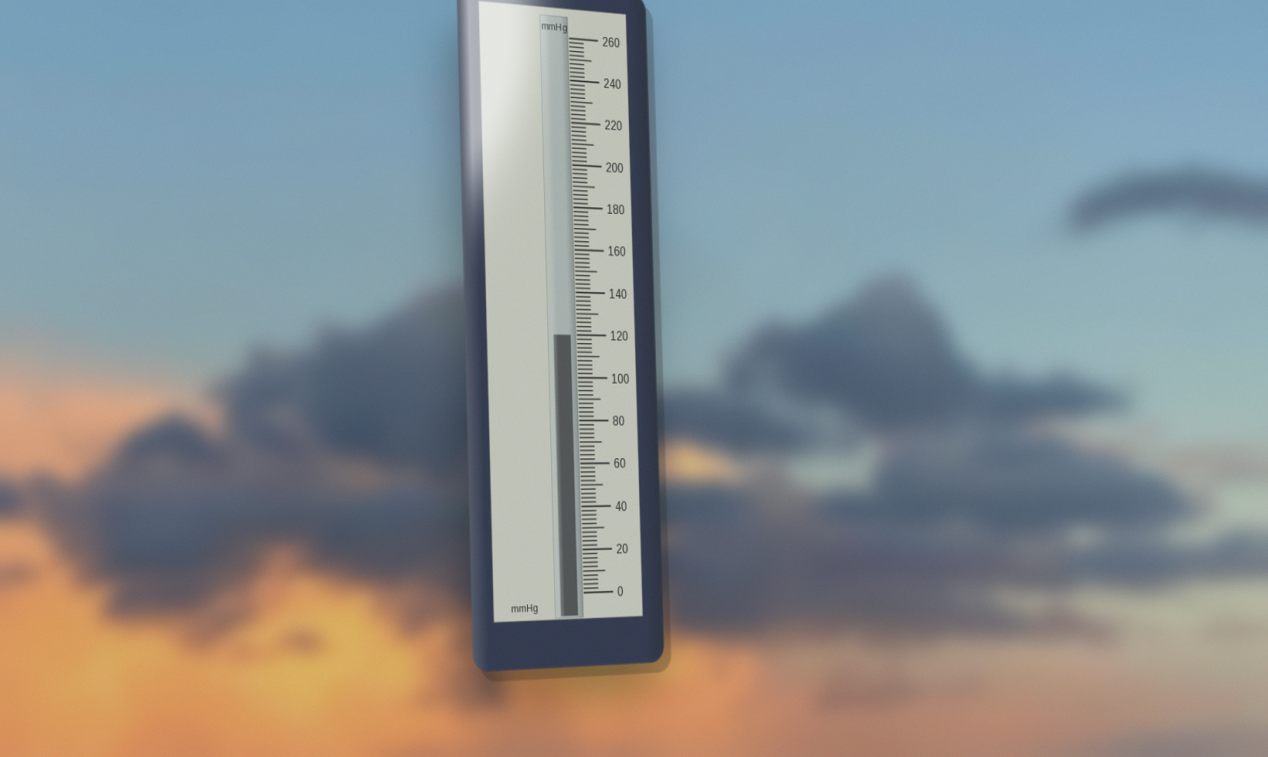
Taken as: 120 mmHg
